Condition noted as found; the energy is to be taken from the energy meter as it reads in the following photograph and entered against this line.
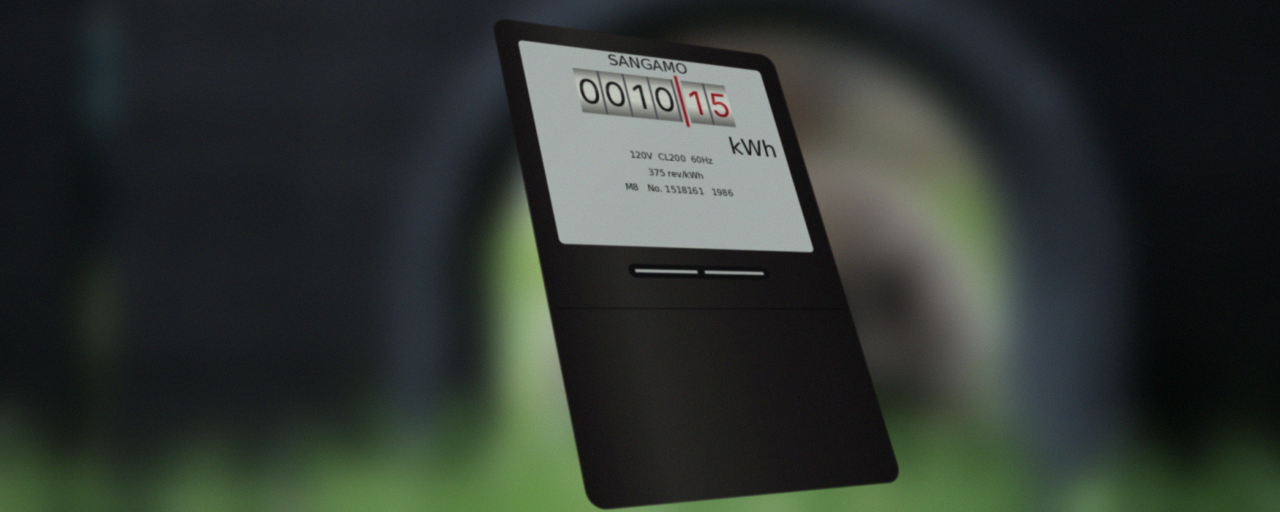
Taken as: 10.15 kWh
